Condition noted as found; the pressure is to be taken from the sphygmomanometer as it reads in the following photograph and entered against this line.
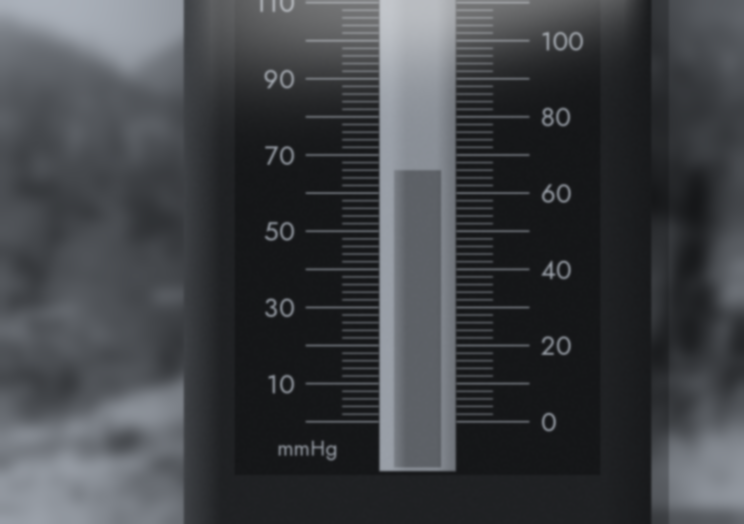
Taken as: 66 mmHg
